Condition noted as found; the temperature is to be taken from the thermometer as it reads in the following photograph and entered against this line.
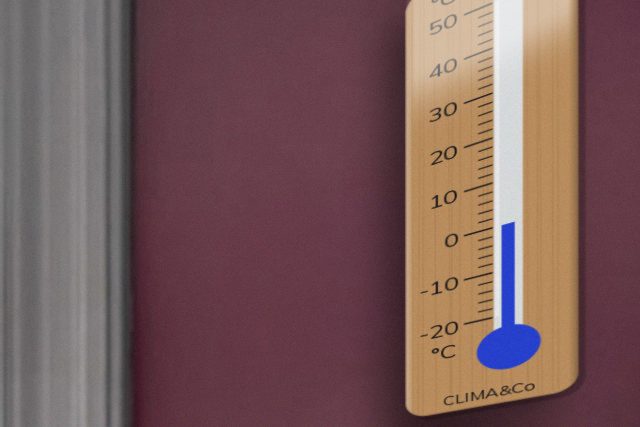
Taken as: 0 °C
